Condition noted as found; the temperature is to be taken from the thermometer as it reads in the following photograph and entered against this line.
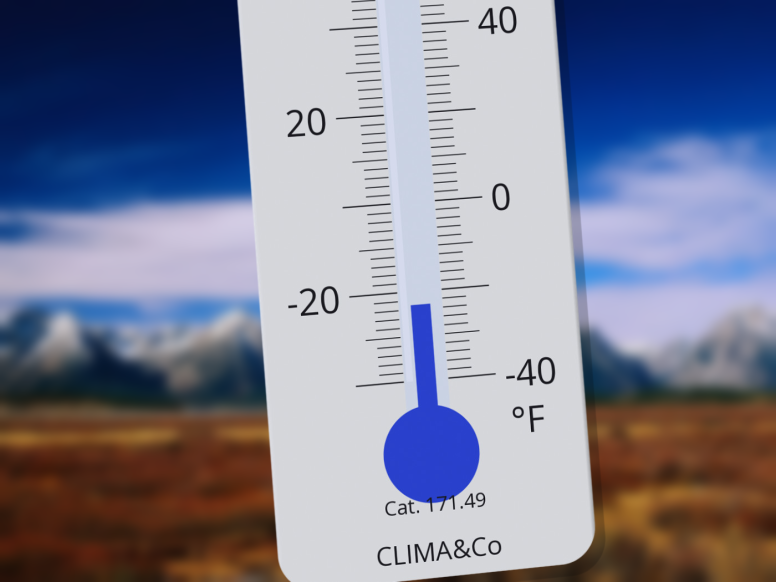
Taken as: -23 °F
